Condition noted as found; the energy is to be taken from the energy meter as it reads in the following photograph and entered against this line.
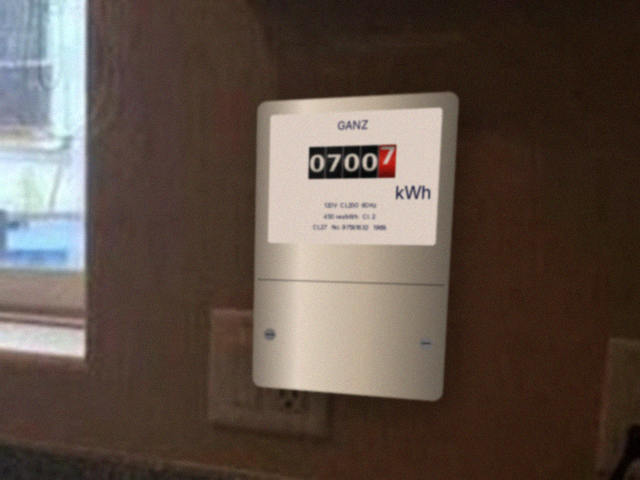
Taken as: 700.7 kWh
